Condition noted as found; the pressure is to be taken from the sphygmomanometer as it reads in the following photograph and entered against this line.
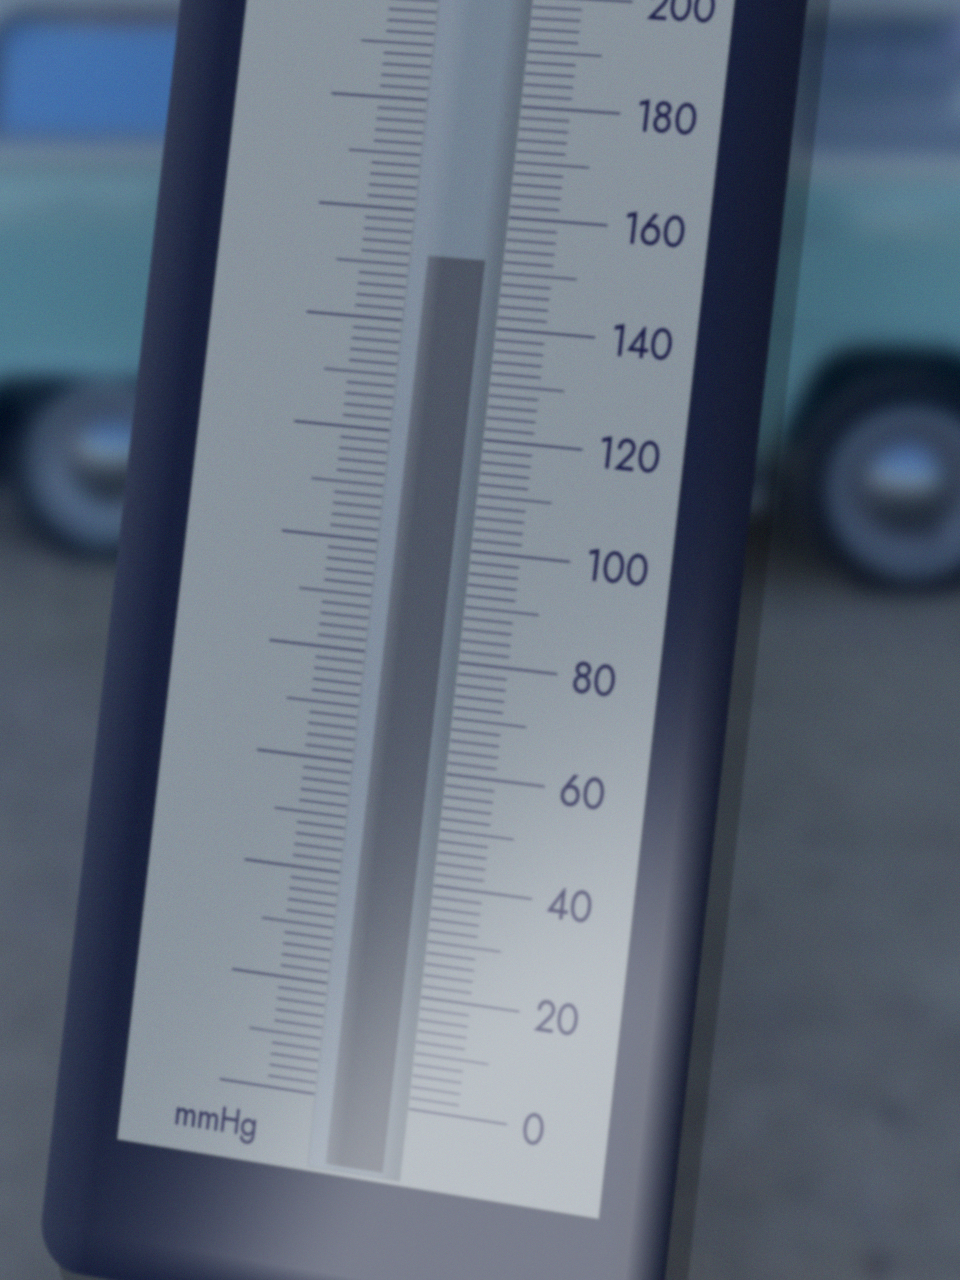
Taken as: 152 mmHg
